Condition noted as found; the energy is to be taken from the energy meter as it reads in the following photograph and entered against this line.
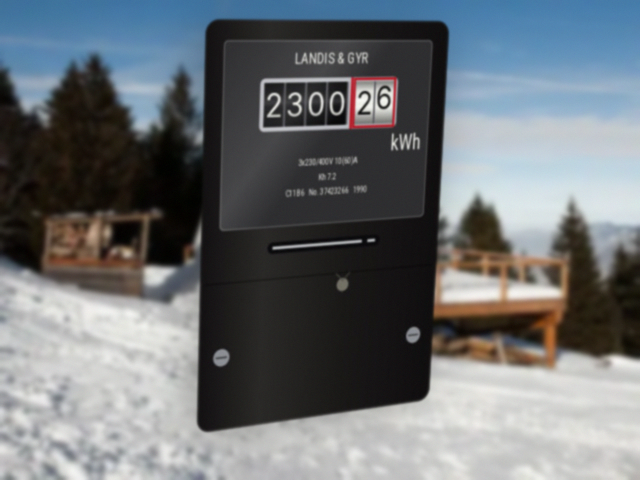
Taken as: 2300.26 kWh
